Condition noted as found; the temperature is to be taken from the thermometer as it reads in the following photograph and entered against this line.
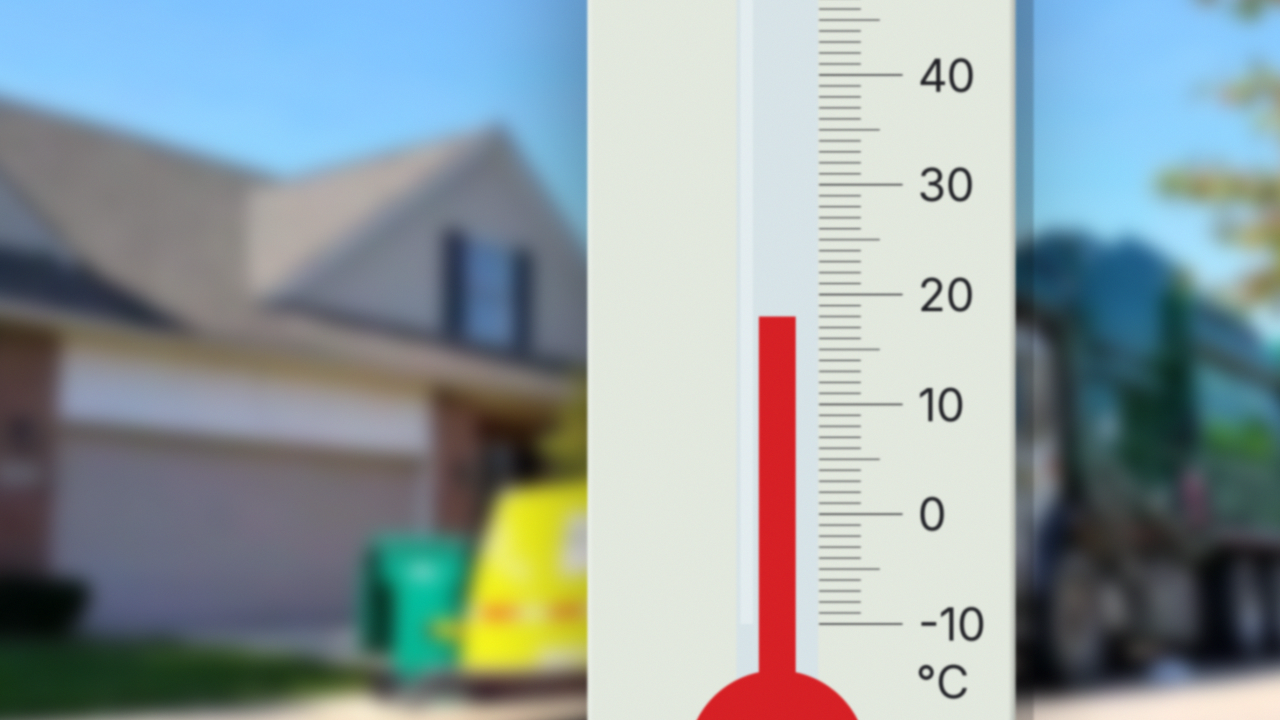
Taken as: 18 °C
